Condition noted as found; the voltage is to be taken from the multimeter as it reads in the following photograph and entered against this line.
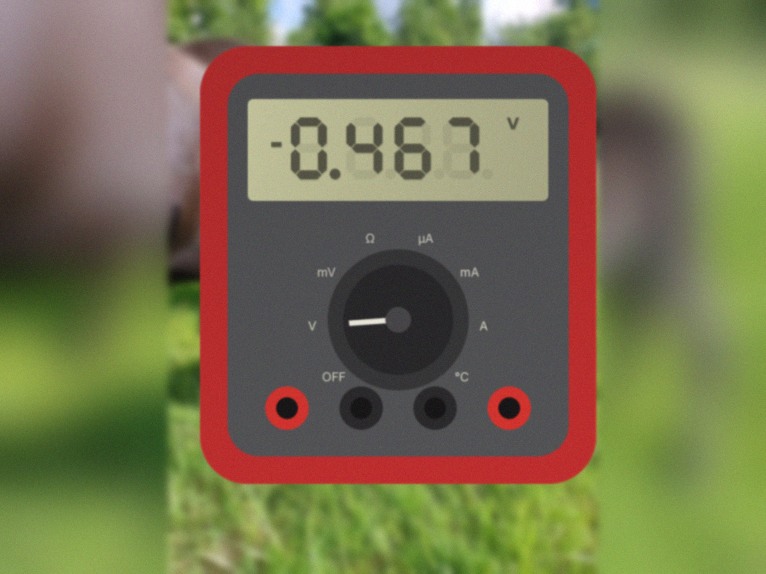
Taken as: -0.467 V
